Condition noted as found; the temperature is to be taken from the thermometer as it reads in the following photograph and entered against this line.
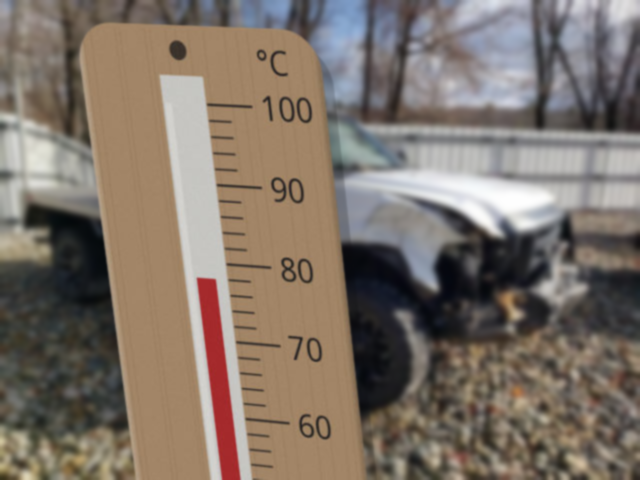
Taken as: 78 °C
